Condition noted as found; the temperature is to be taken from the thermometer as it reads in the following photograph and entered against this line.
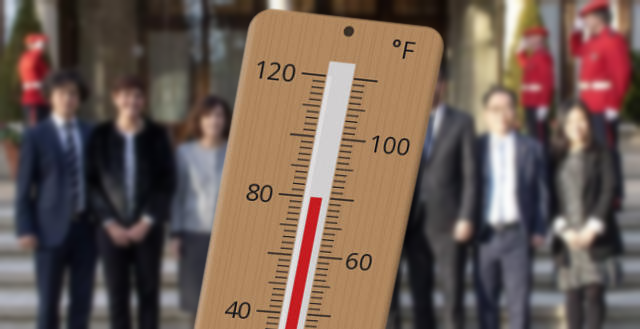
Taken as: 80 °F
